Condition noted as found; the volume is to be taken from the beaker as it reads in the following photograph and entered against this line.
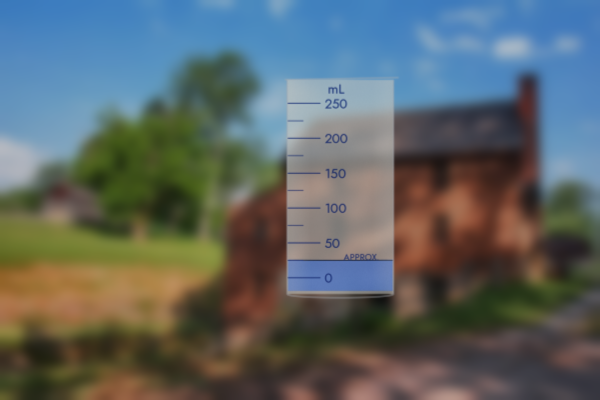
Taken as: 25 mL
